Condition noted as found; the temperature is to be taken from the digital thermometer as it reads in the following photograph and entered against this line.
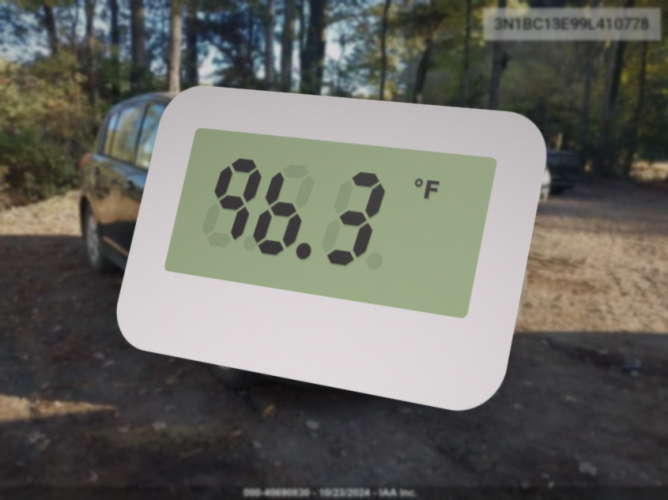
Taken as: 96.3 °F
